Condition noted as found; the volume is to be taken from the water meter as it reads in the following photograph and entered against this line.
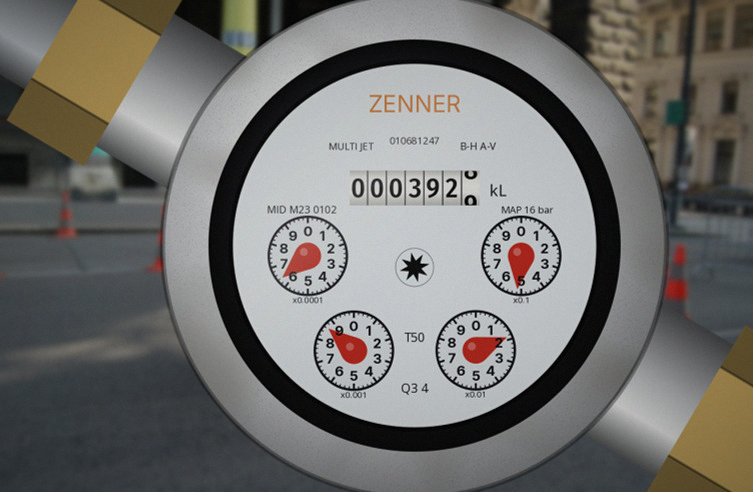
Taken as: 3928.5186 kL
